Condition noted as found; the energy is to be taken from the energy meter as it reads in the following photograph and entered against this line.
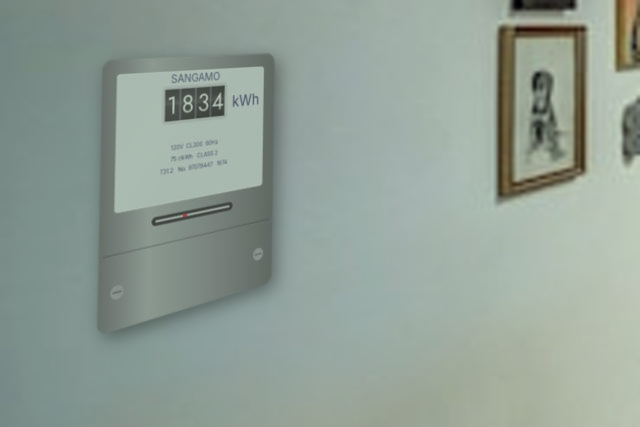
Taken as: 1834 kWh
